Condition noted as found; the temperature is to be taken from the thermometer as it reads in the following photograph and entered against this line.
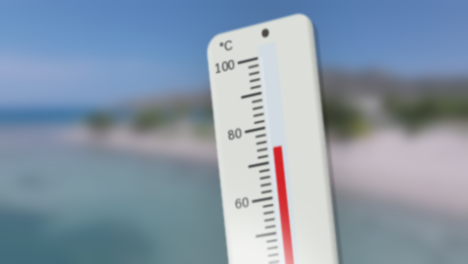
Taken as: 74 °C
